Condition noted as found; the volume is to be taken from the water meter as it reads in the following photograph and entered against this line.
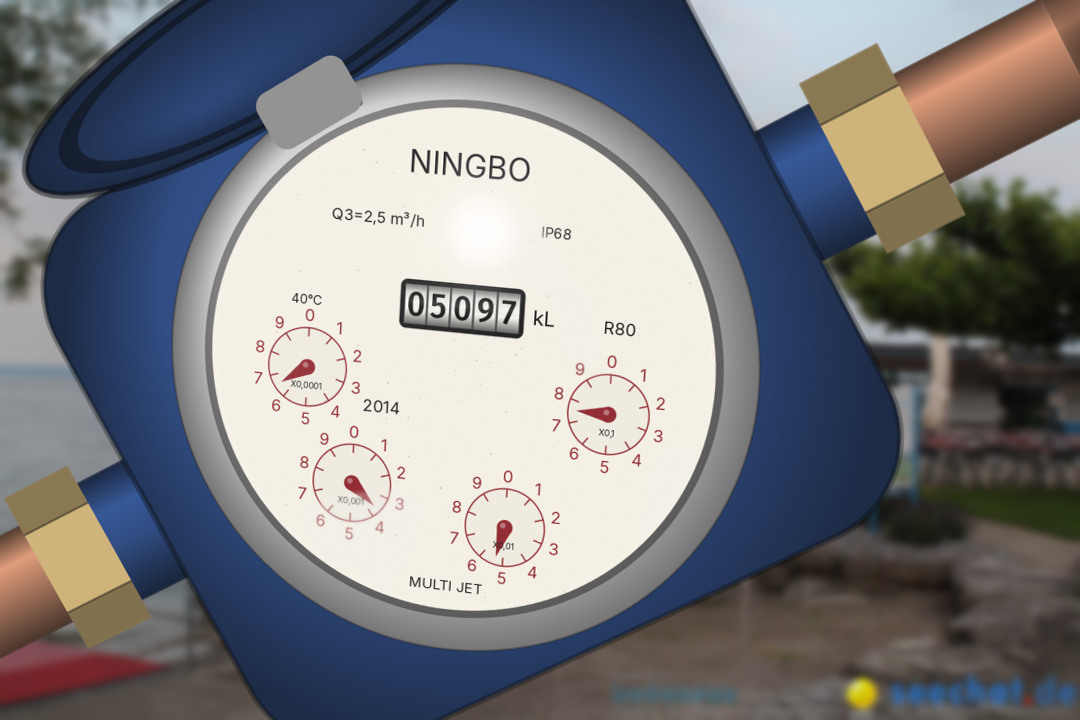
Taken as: 5097.7536 kL
